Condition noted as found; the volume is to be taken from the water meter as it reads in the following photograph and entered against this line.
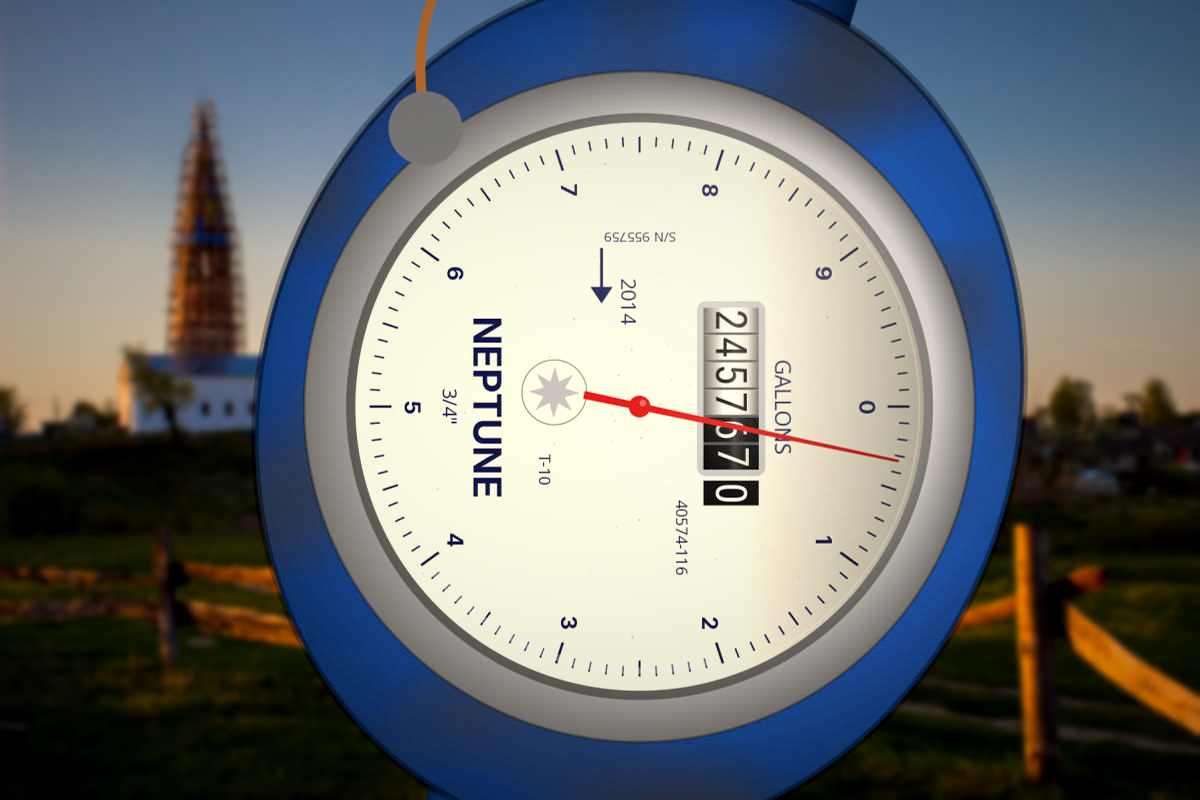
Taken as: 2457670.3 gal
